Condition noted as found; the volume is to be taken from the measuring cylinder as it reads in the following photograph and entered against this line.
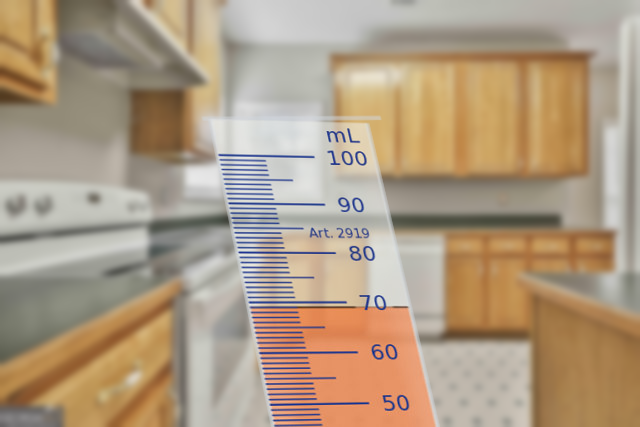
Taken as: 69 mL
